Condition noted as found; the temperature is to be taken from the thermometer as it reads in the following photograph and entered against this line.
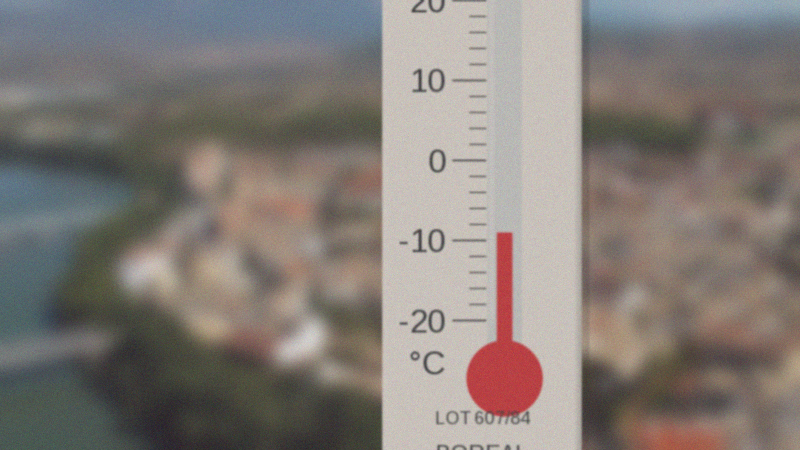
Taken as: -9 °C
